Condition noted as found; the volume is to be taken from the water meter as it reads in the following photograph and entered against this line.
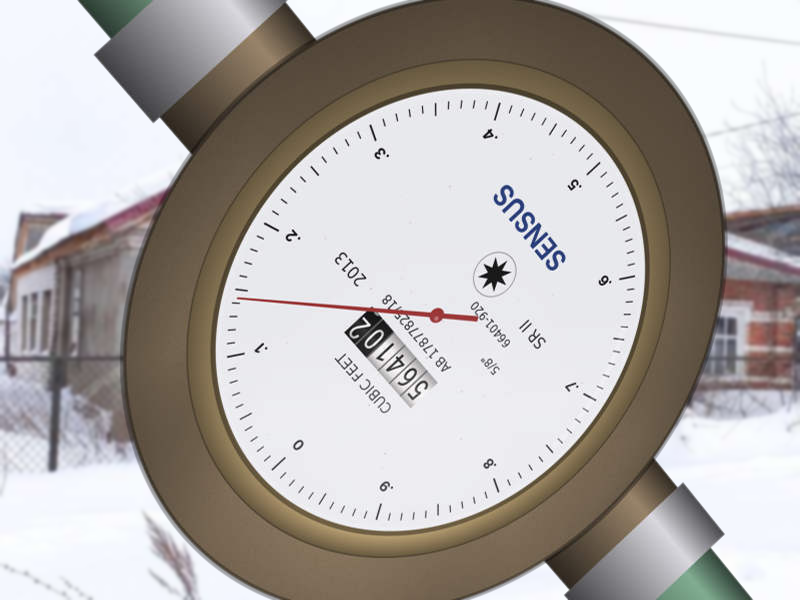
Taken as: 564102.14 ft³
